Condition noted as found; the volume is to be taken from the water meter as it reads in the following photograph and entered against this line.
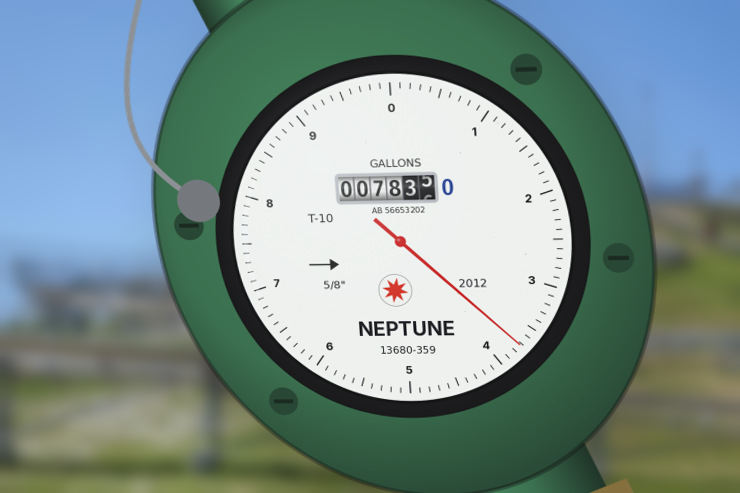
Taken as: 78353.7 gal
